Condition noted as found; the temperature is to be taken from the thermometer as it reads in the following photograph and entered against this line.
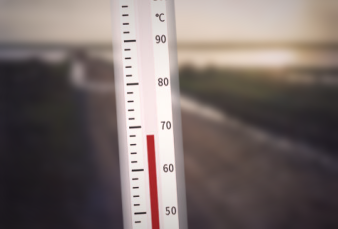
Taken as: 68 °C
